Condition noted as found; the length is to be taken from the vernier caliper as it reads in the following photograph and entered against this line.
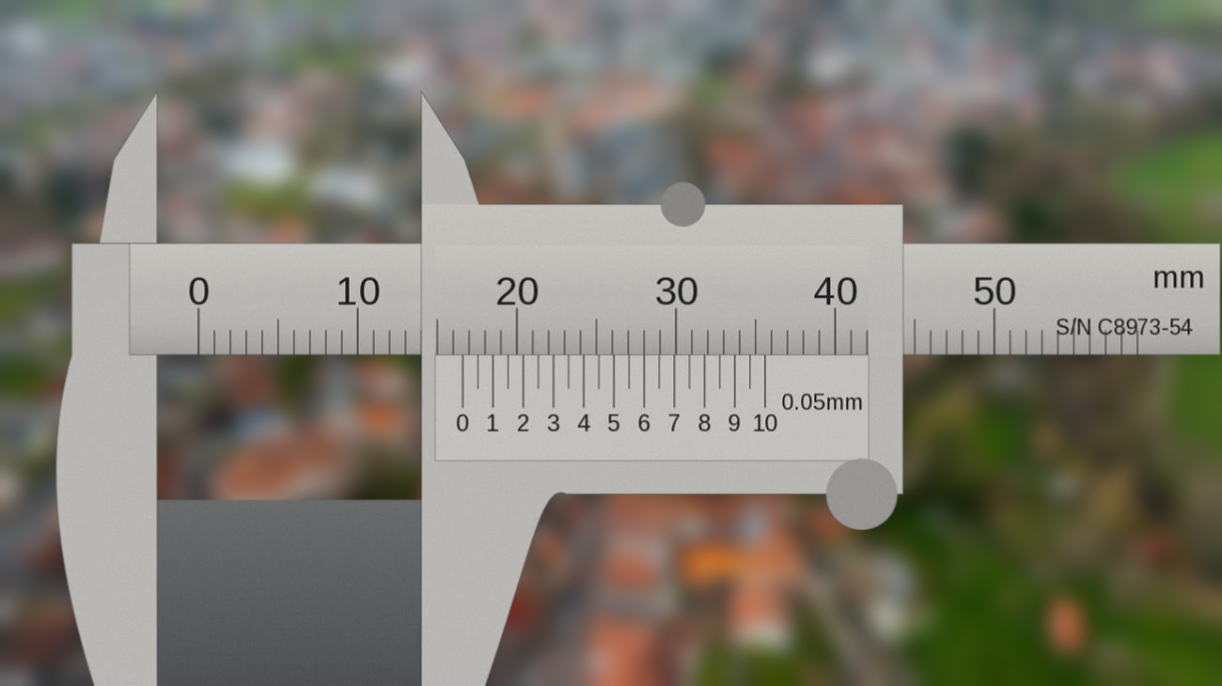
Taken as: 16.6 mm
